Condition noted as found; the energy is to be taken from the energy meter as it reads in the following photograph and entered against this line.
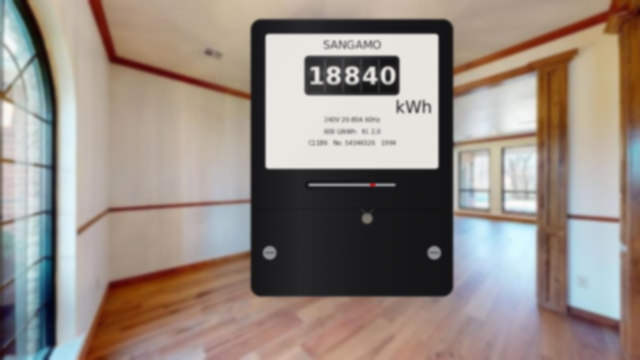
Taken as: 18840 kWh
